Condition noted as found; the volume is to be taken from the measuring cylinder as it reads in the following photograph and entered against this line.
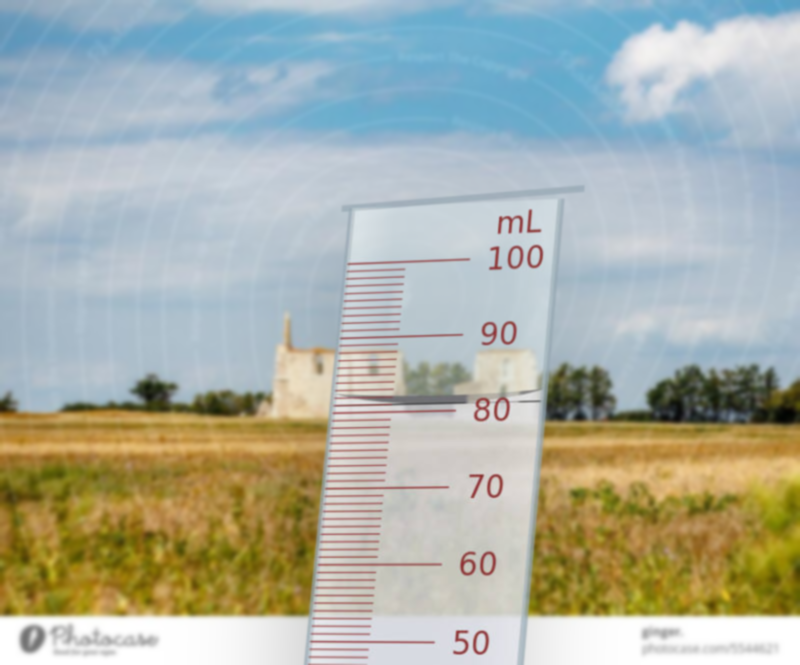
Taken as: 81 mL
